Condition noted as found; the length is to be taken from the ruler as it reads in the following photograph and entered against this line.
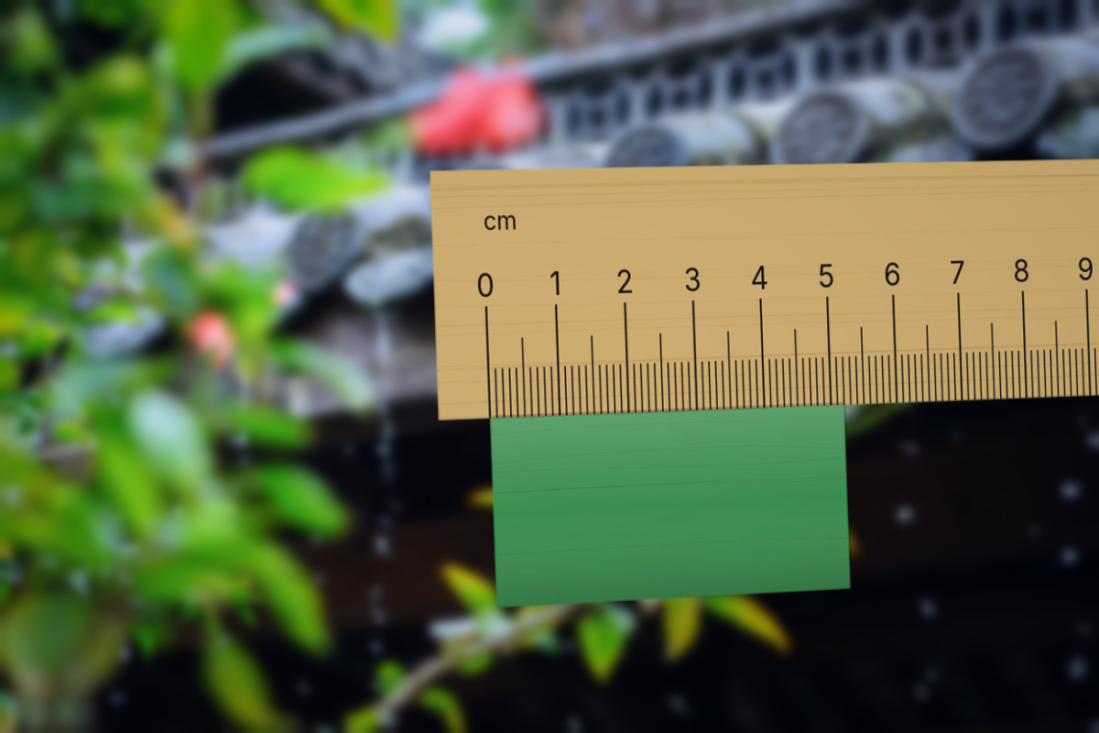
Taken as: 5.2 cm
